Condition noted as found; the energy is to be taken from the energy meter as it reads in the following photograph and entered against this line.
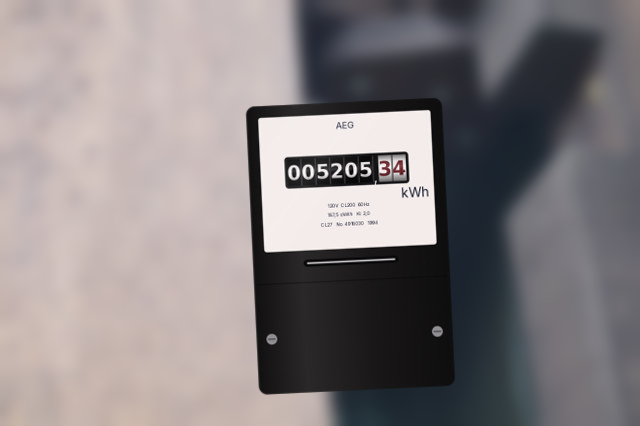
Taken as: 5205.34 kWh
